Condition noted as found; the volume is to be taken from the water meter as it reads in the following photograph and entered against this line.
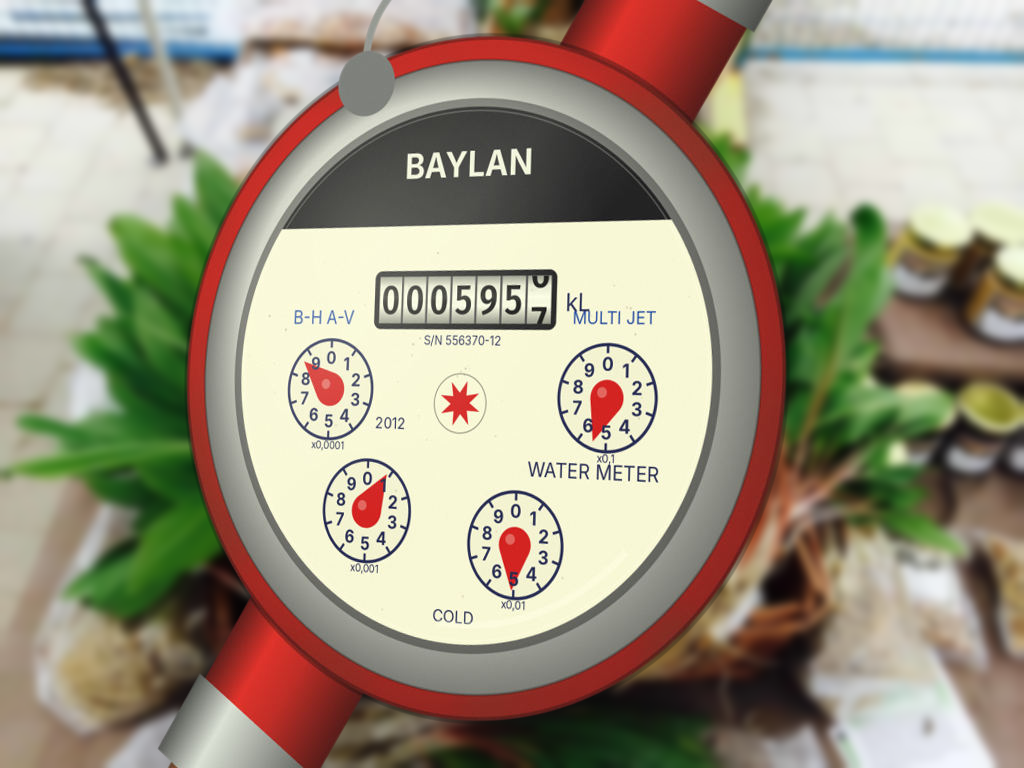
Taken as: 5956.5508 kL
